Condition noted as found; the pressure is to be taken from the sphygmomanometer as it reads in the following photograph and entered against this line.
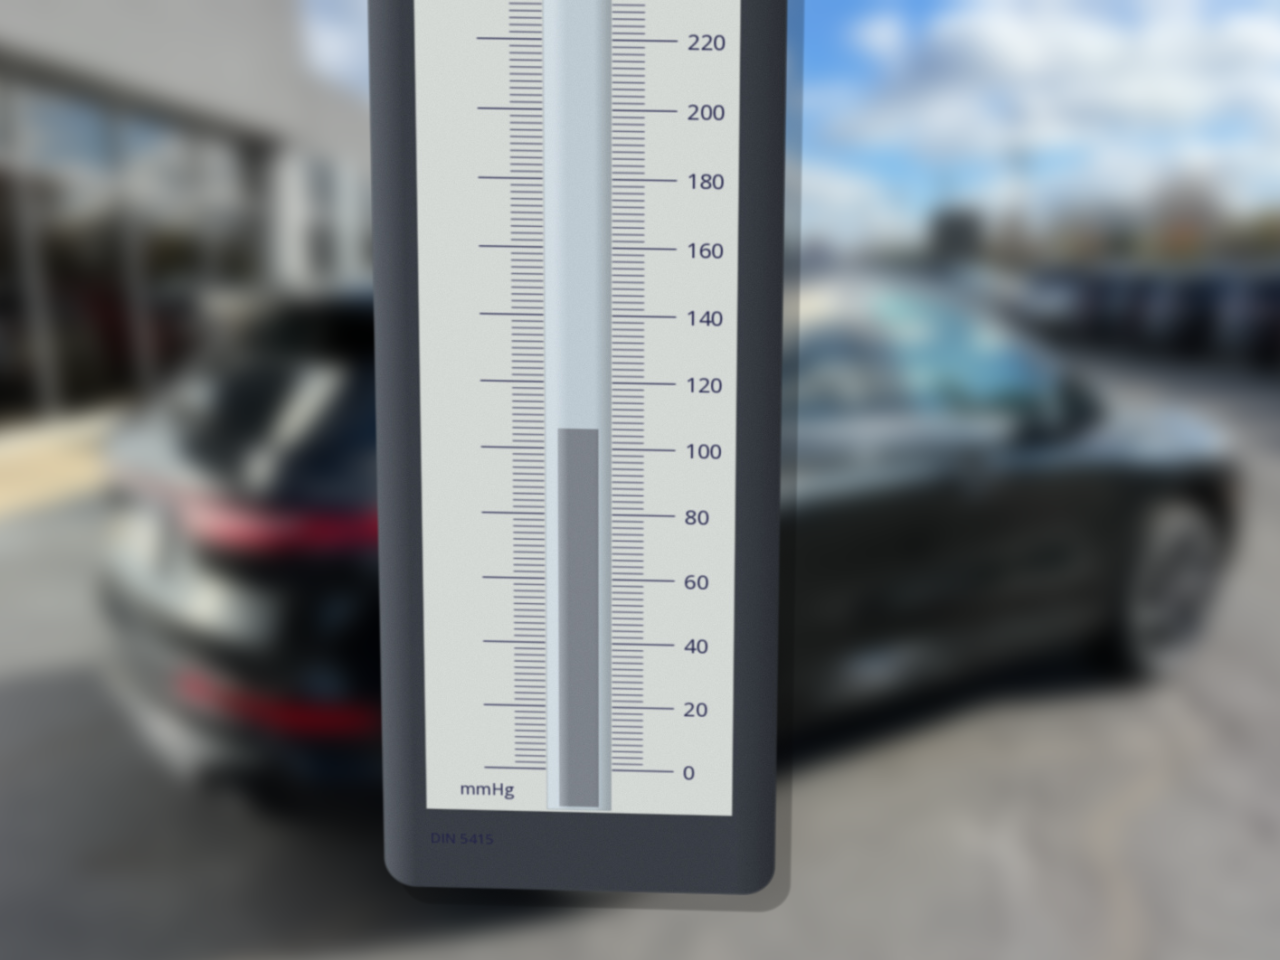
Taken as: 106 mmHg
